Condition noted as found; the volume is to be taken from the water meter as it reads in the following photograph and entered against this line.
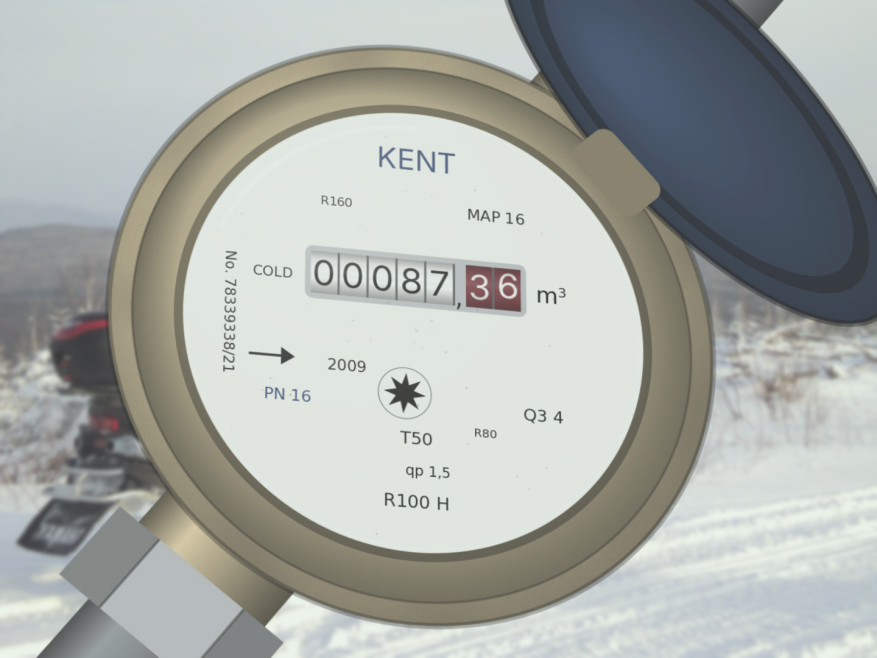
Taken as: 87.36 m³
